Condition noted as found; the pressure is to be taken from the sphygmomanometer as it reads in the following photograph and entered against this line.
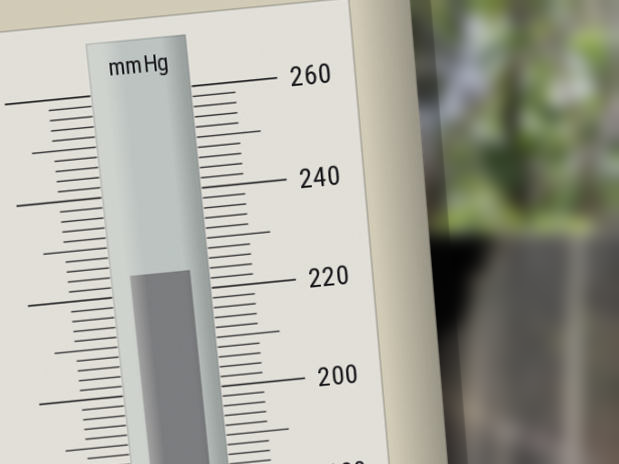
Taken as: 224 mmHg
